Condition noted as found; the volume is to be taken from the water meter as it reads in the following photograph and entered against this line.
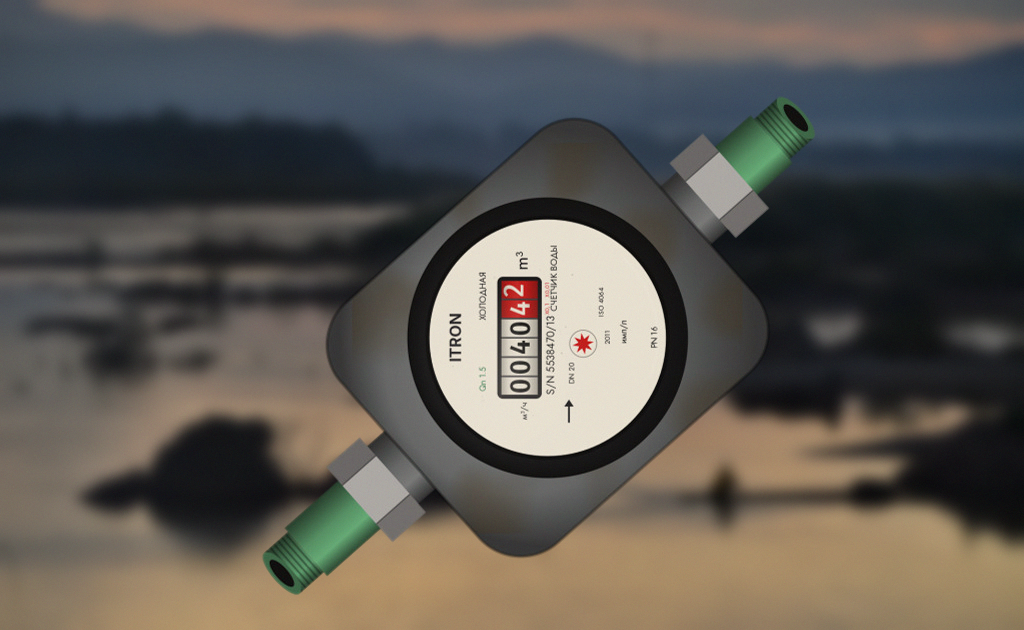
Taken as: 40.42 m³
